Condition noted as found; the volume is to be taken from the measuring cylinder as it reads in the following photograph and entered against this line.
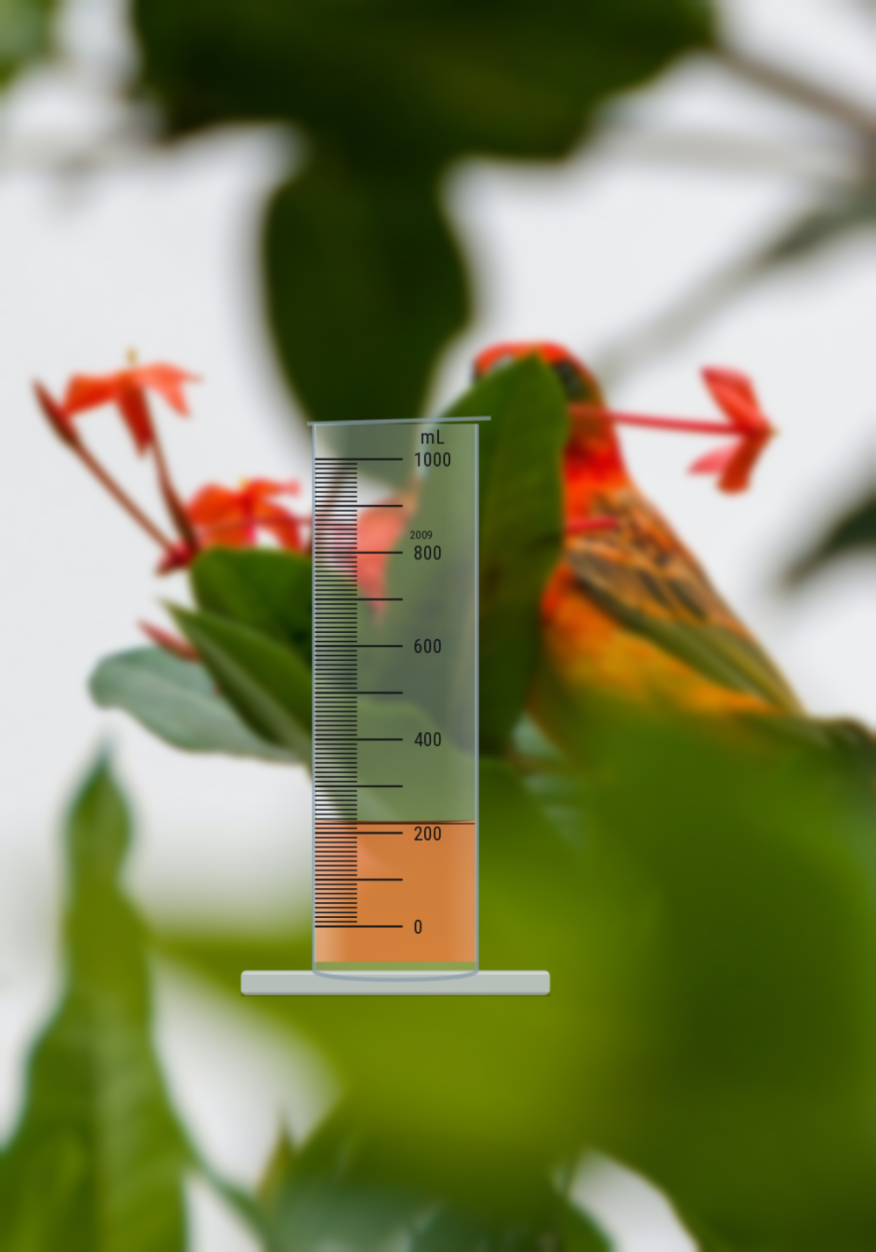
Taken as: 220 mL
